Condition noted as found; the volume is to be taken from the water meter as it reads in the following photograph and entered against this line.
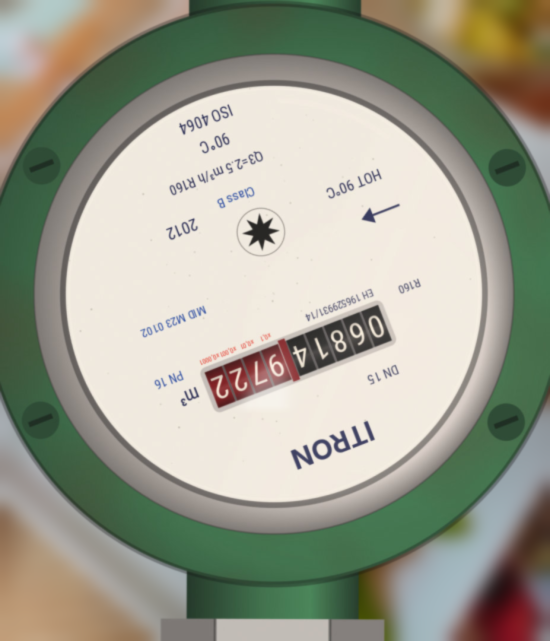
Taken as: 6814.9722 m³
